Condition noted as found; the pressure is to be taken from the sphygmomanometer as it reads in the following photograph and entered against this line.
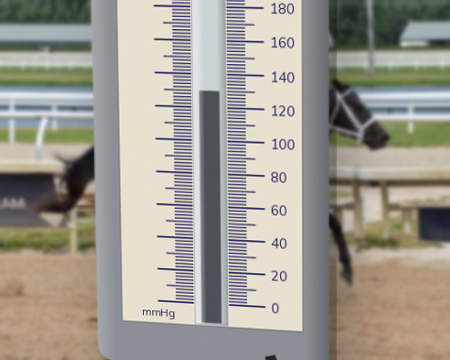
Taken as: 130 mmHg
